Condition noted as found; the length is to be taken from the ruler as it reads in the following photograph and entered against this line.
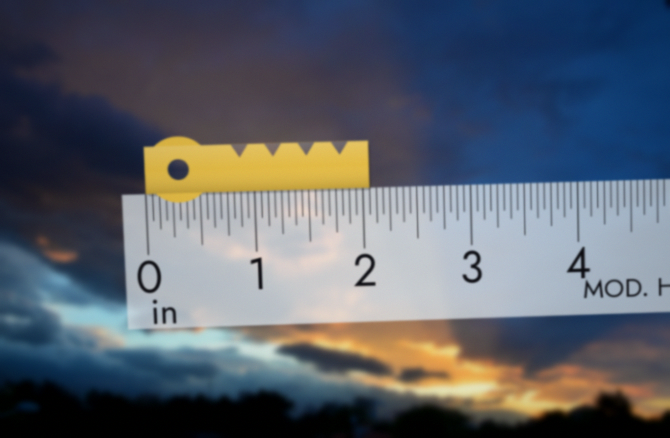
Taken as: 2.0625 in
